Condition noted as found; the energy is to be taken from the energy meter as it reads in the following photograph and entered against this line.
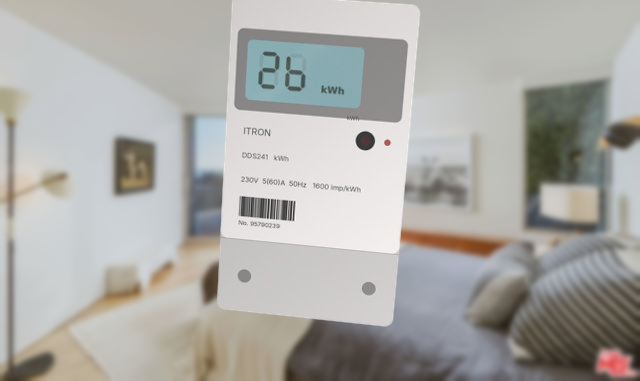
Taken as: 26 kWh
